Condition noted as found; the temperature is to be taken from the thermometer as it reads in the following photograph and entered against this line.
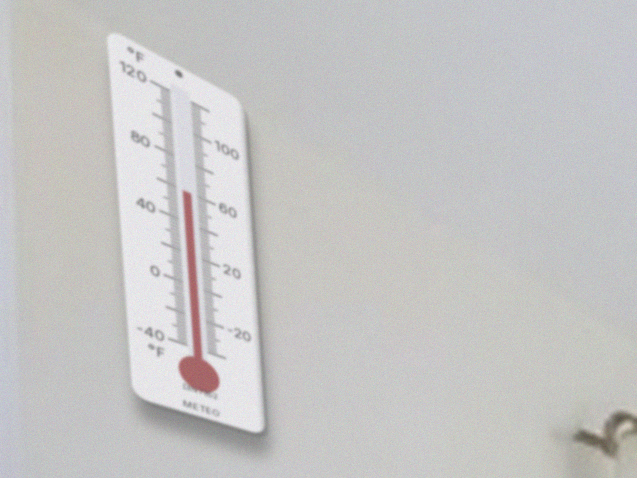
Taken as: 60 °F
